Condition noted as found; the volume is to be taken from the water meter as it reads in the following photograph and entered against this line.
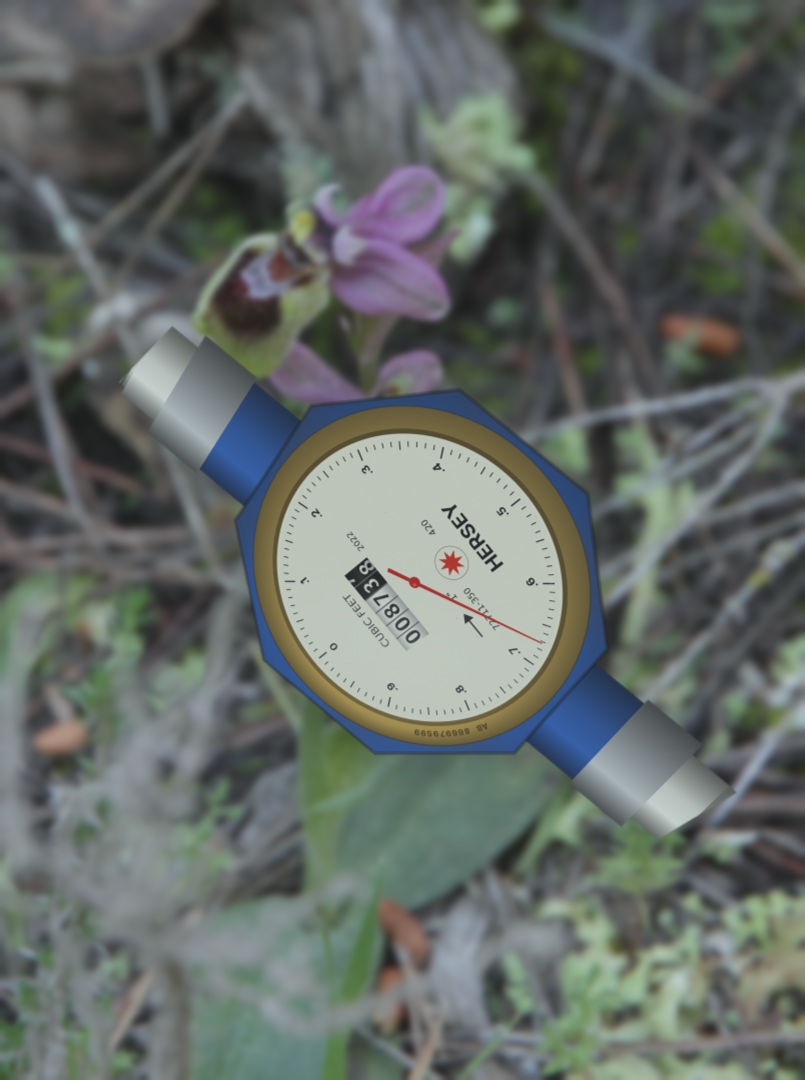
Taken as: 8737.67 ft³
